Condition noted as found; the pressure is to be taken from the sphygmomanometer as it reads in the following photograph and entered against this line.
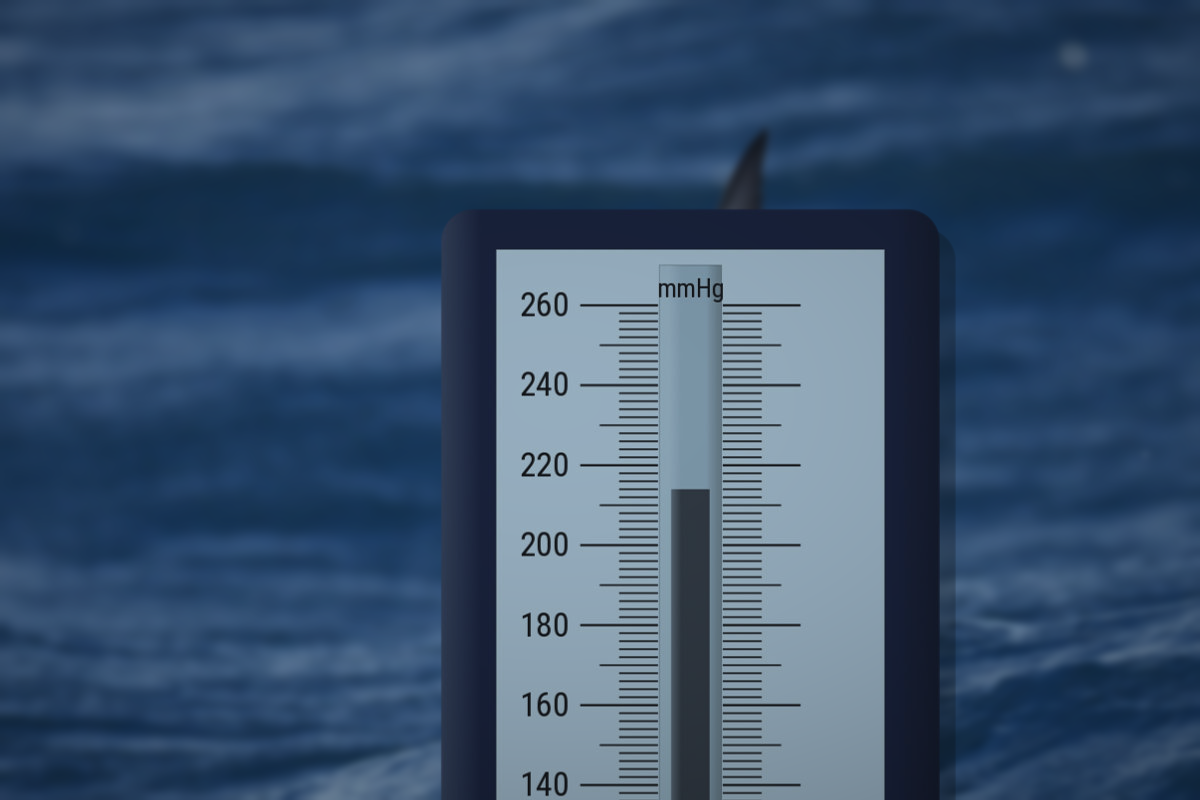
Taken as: 214 mmHg
